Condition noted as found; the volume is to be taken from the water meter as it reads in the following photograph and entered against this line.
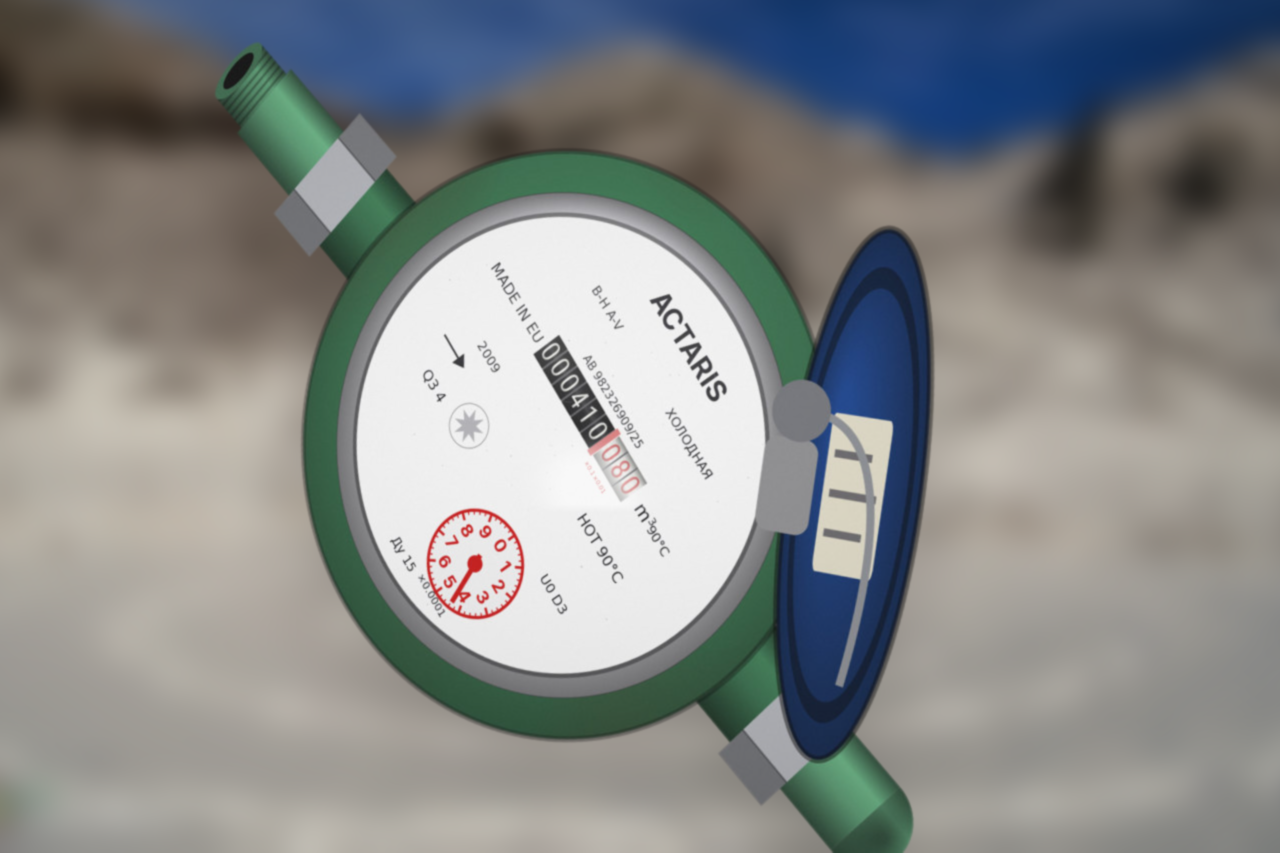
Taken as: 410.0804 m³
